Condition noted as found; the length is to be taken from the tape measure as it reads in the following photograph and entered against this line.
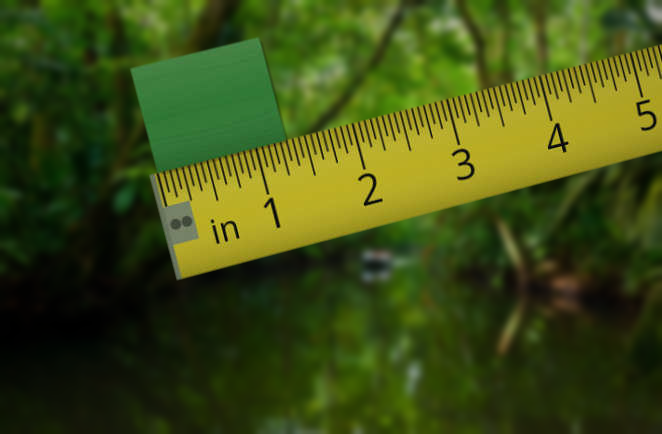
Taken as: 1.3125 in
